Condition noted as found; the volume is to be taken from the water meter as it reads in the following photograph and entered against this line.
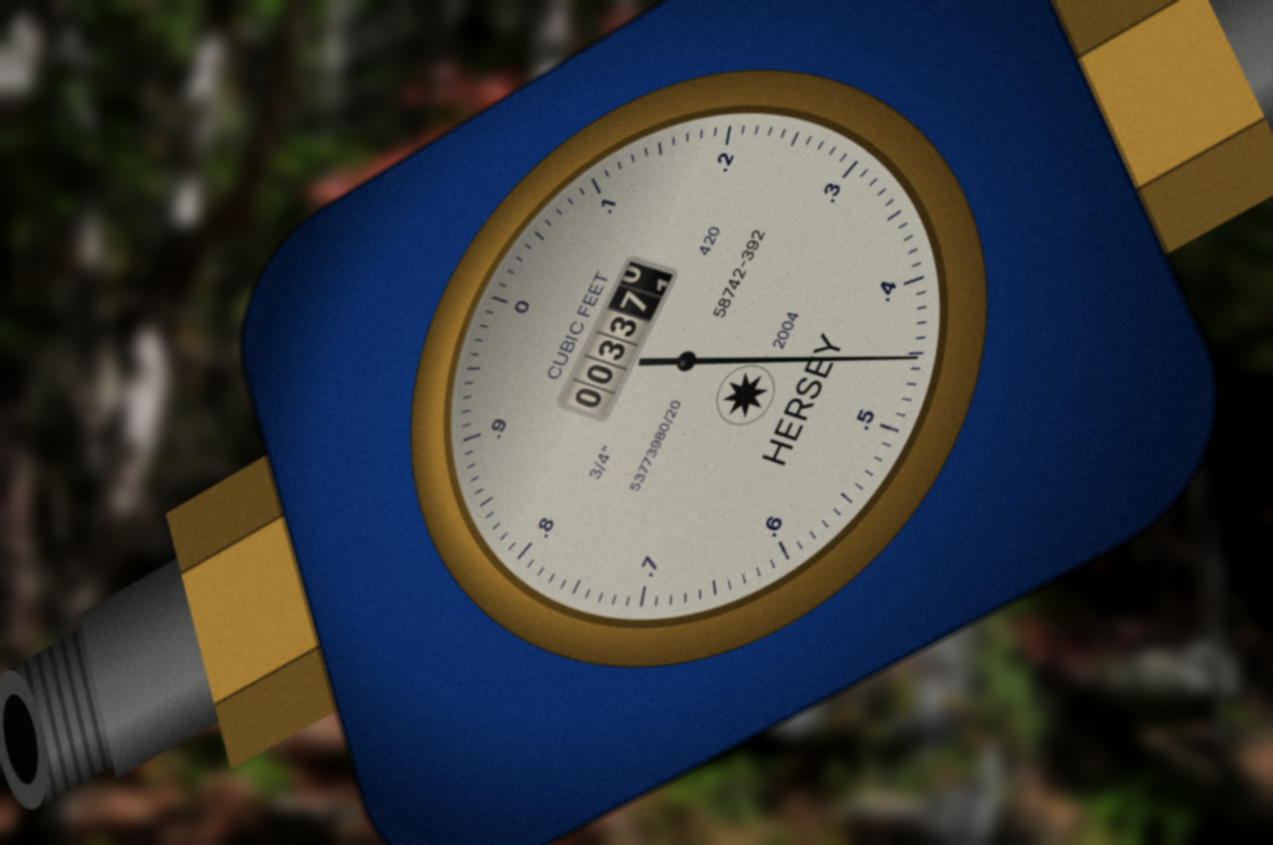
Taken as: 3370.45 ft³
